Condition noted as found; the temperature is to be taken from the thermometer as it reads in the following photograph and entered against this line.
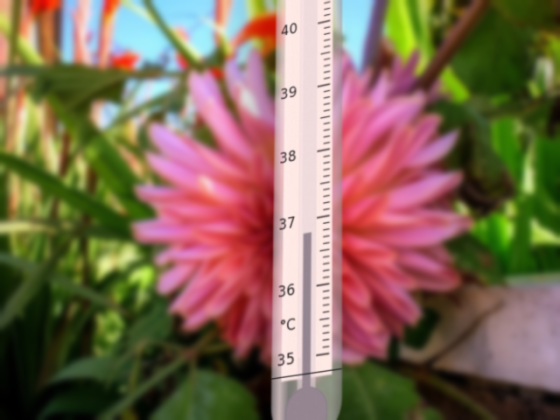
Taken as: 36.8 °C
